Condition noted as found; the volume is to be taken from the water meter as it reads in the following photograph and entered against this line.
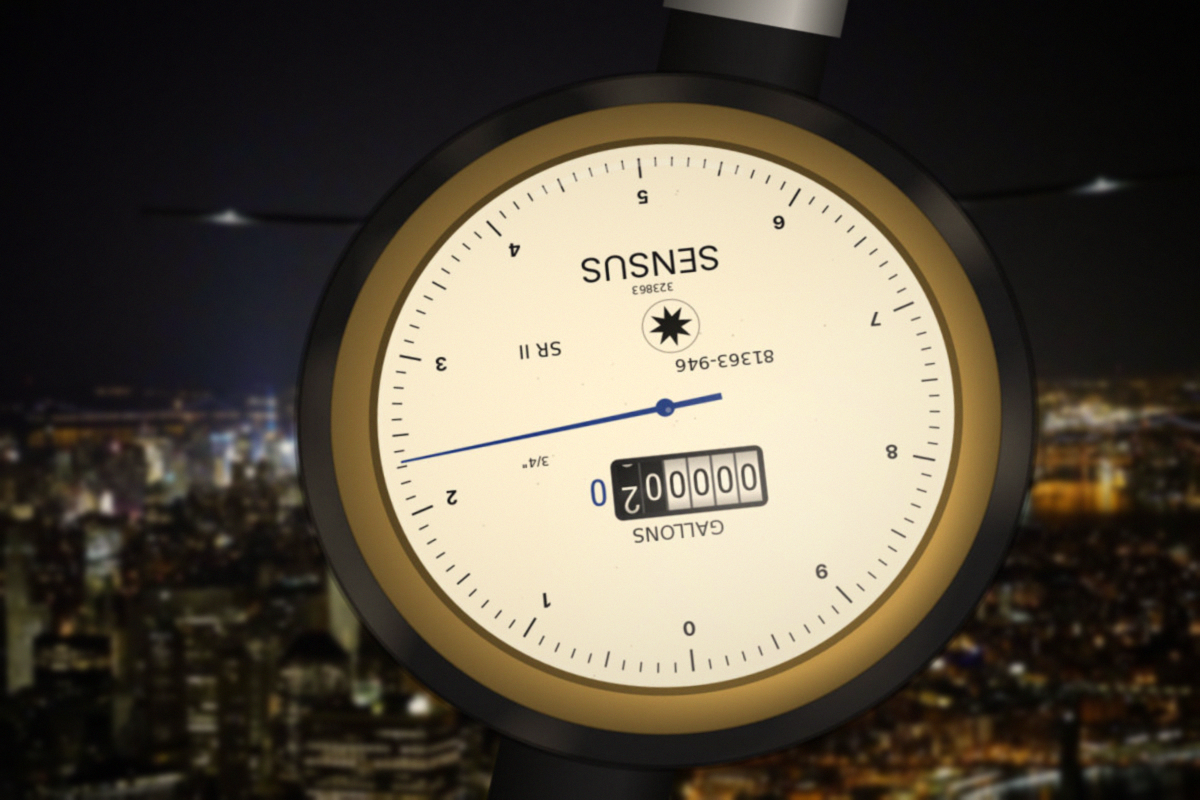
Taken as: 22.3 gal
